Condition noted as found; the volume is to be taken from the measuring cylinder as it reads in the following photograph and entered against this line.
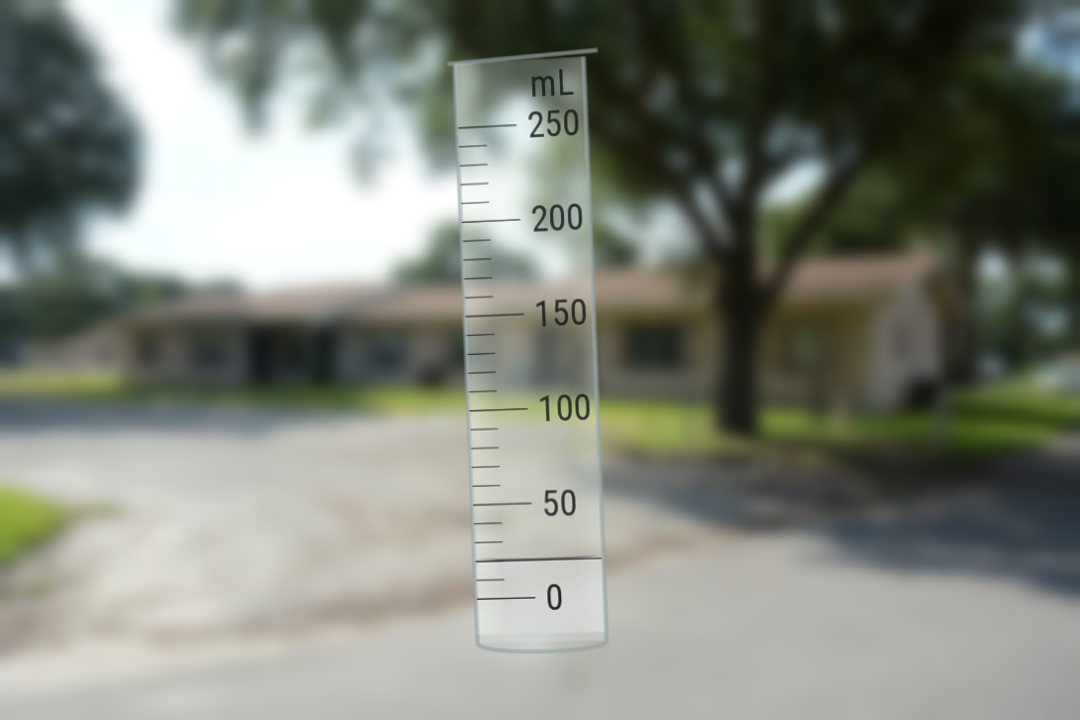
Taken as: 20 mL
